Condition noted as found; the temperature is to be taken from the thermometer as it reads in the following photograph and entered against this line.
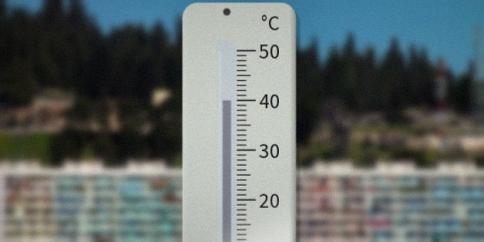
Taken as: 40 °C
